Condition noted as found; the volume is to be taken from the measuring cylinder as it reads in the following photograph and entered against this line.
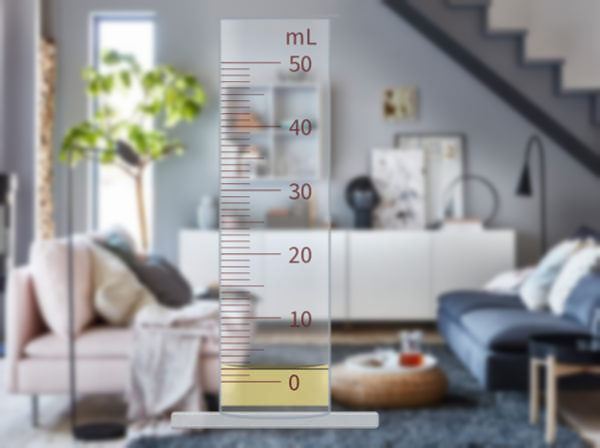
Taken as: 2 mL
